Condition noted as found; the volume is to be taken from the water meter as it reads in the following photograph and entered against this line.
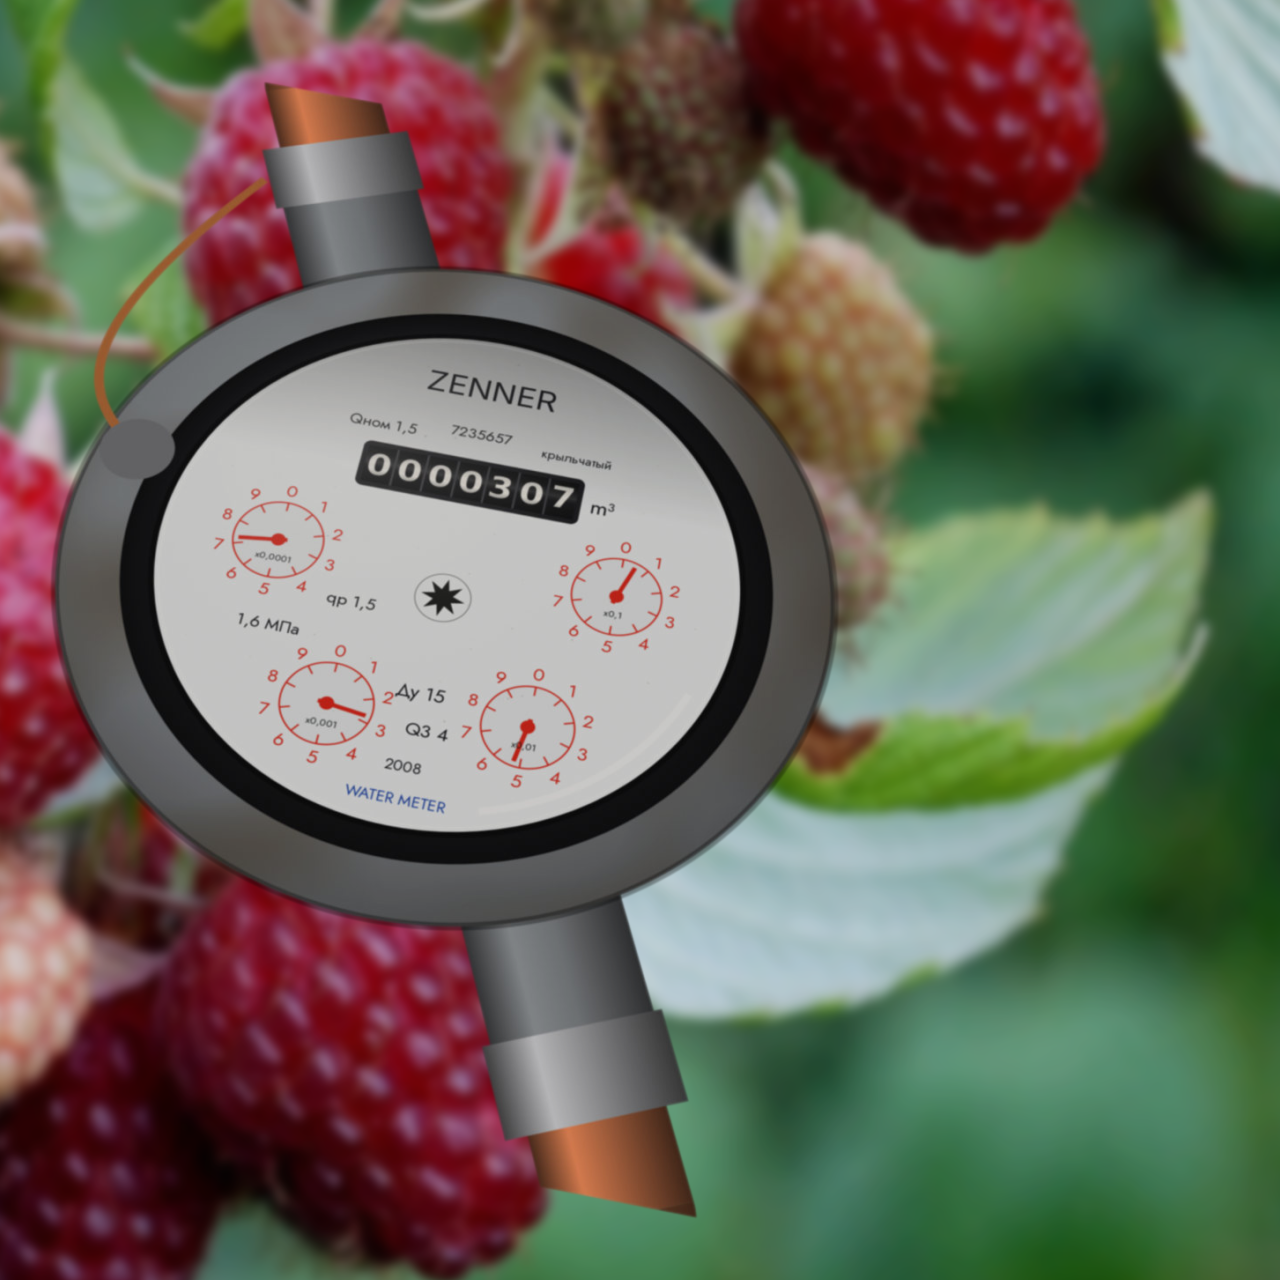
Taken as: 307.0527 m³
